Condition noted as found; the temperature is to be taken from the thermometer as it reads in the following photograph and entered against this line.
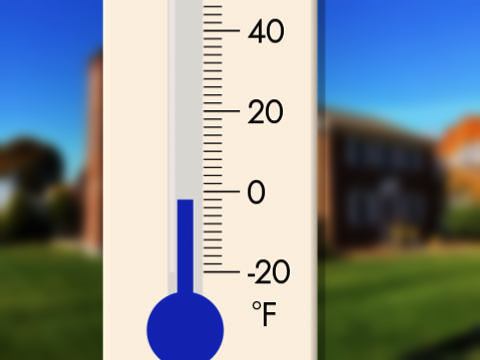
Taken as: -2 °F
